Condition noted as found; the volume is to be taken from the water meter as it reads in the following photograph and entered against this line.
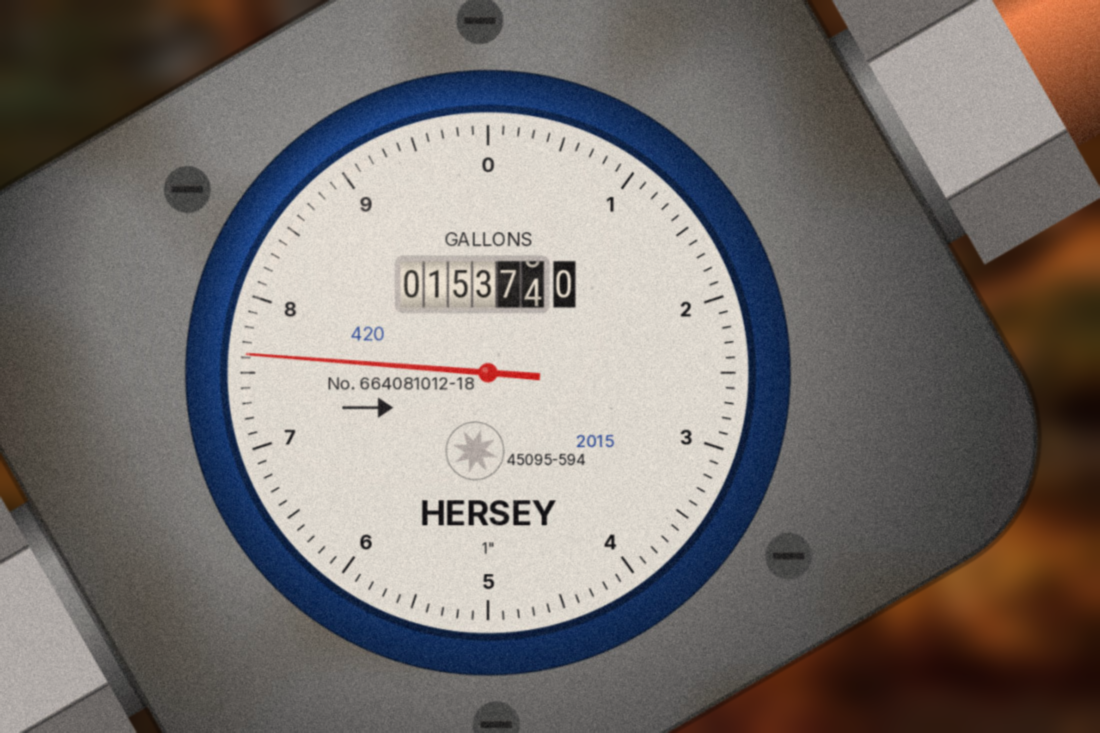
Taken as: 153737.6 gal
